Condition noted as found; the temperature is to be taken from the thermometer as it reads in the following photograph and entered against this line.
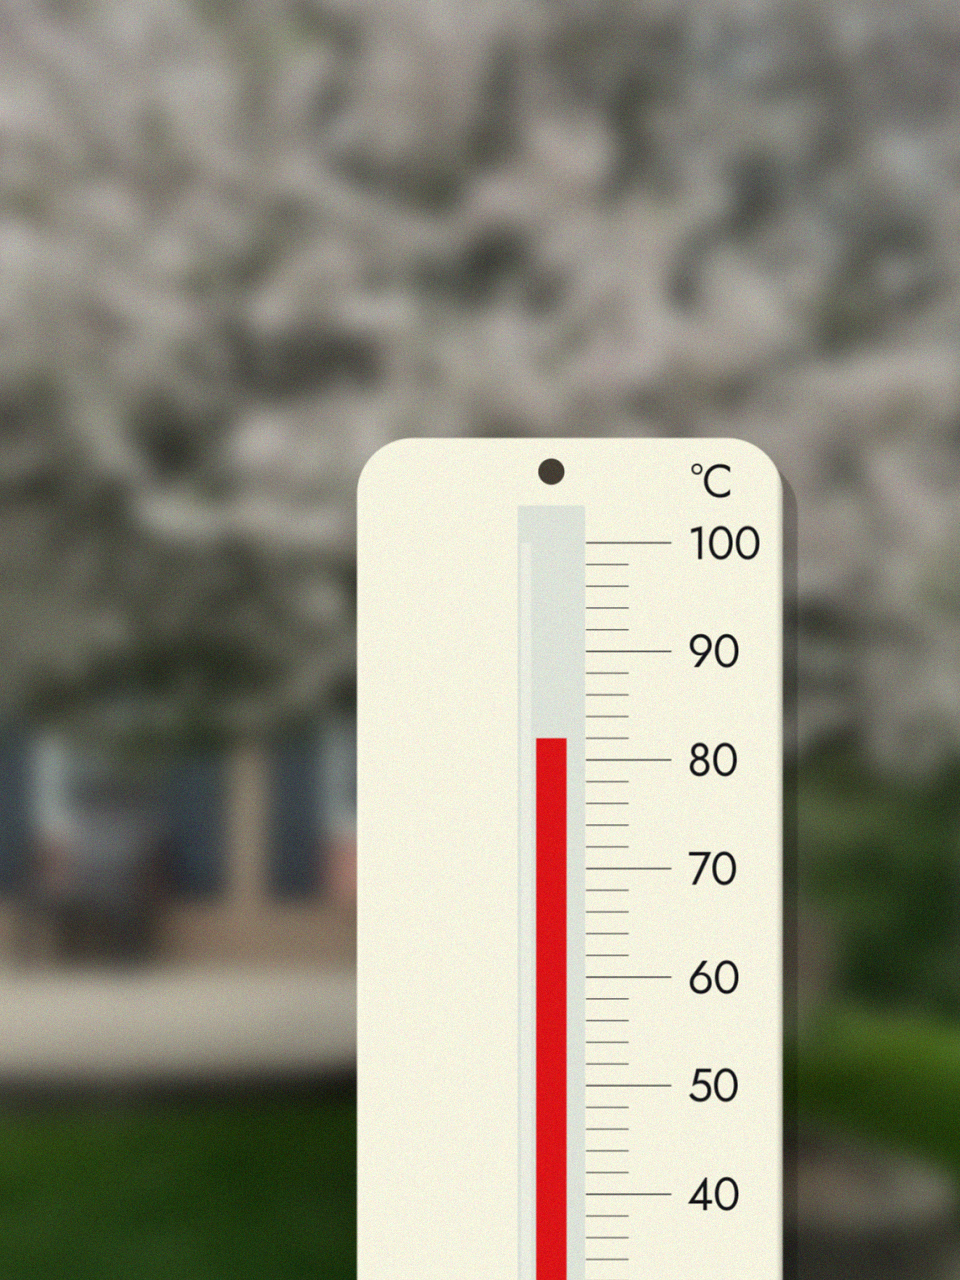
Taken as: 82 °C
